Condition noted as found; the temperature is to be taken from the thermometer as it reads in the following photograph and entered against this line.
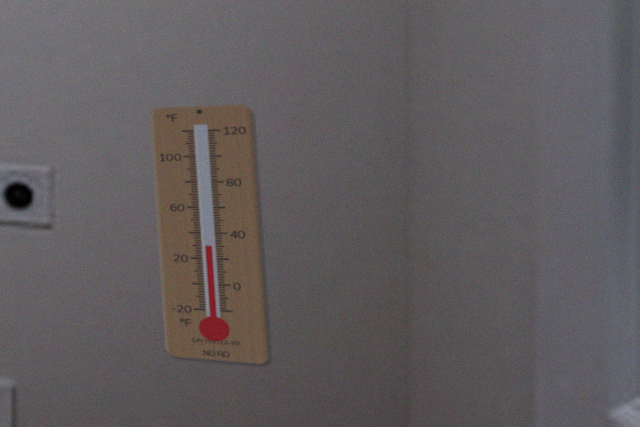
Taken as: 30 °F
